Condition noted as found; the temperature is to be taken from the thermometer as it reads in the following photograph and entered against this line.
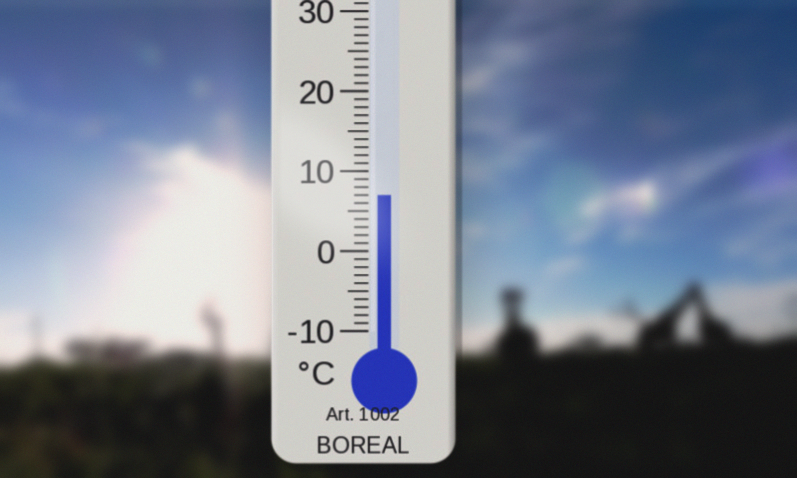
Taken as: 7 °C
